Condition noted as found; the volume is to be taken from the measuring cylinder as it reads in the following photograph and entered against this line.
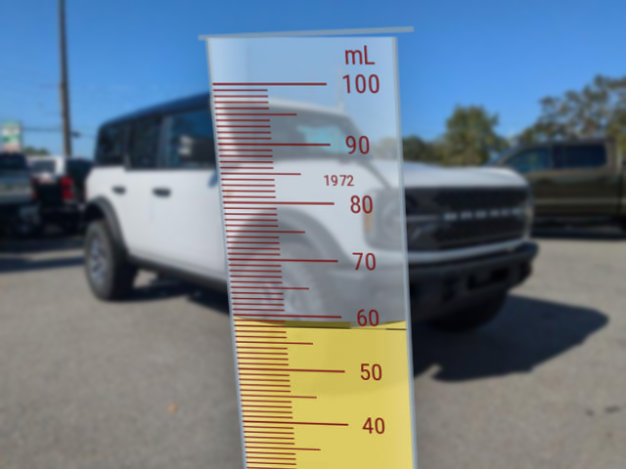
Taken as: 58 mL
